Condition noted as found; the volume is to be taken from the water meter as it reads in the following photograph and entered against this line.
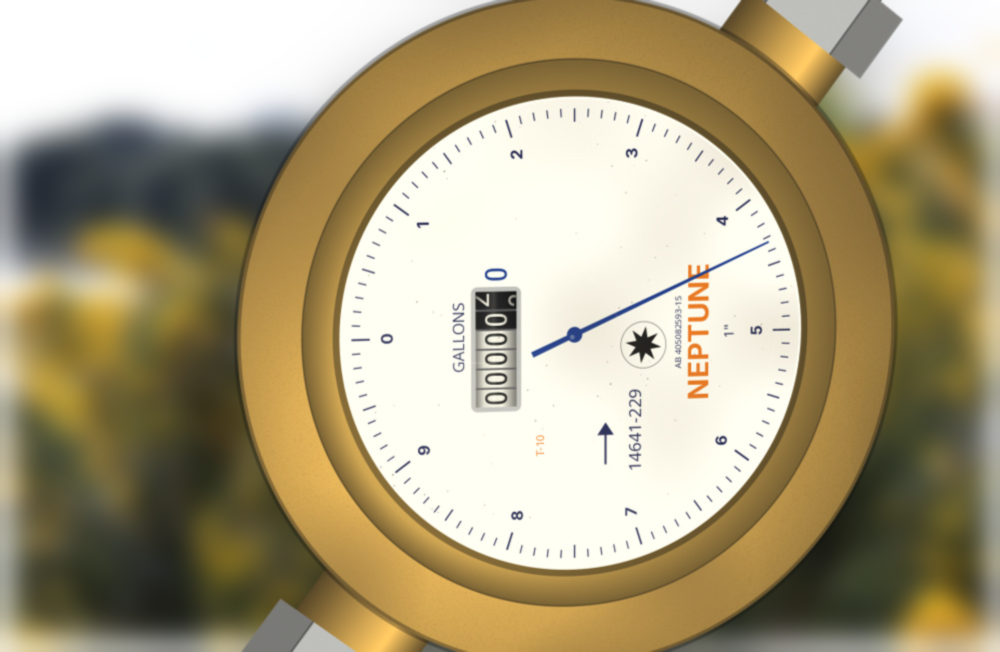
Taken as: 24.3 gal
